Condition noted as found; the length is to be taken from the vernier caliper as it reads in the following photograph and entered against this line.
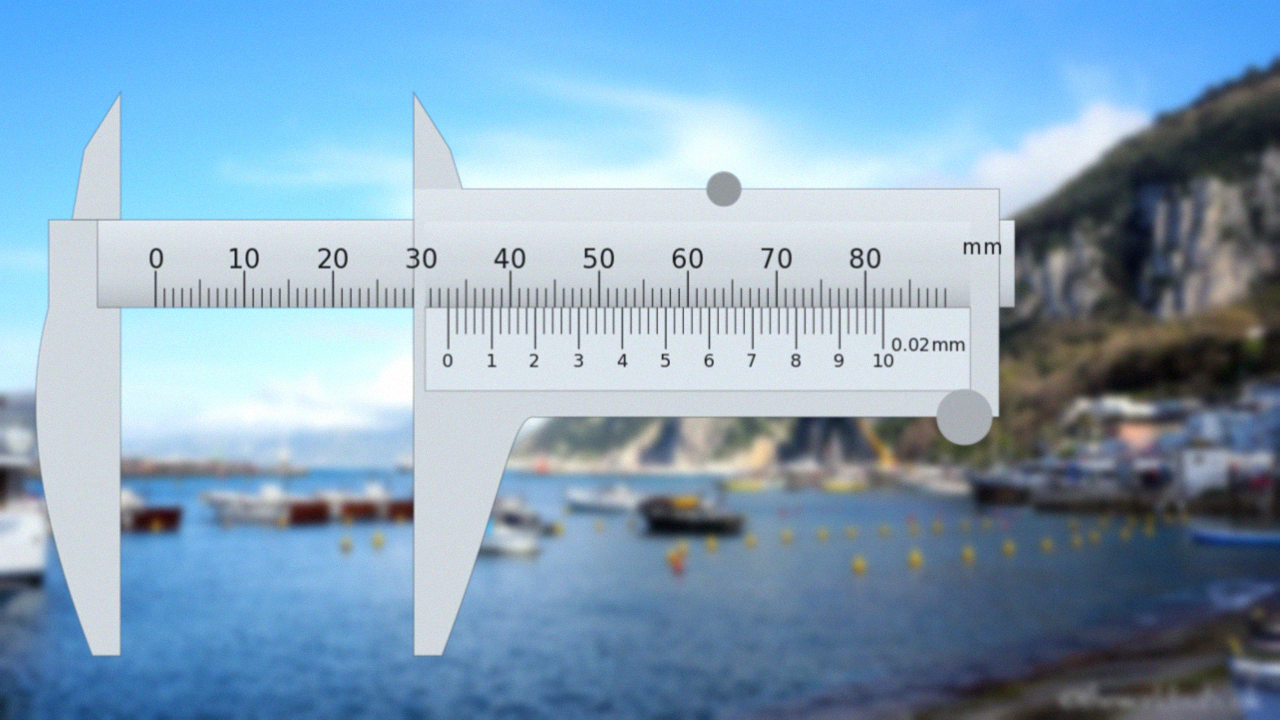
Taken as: 33.0 mm
